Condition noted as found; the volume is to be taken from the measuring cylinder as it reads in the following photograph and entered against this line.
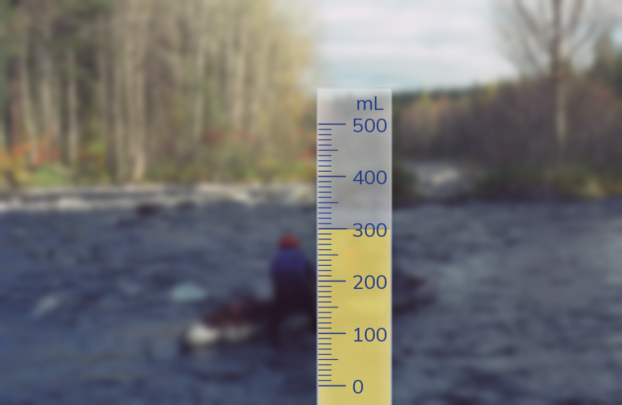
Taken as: 300 mL
